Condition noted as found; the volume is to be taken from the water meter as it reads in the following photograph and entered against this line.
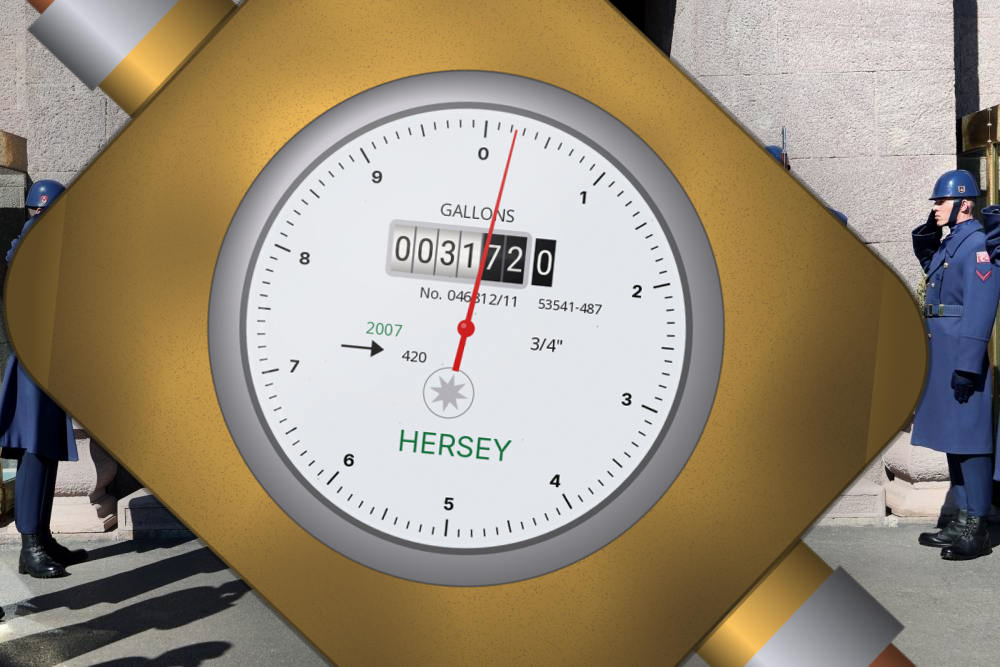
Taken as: 31720.2 gal
